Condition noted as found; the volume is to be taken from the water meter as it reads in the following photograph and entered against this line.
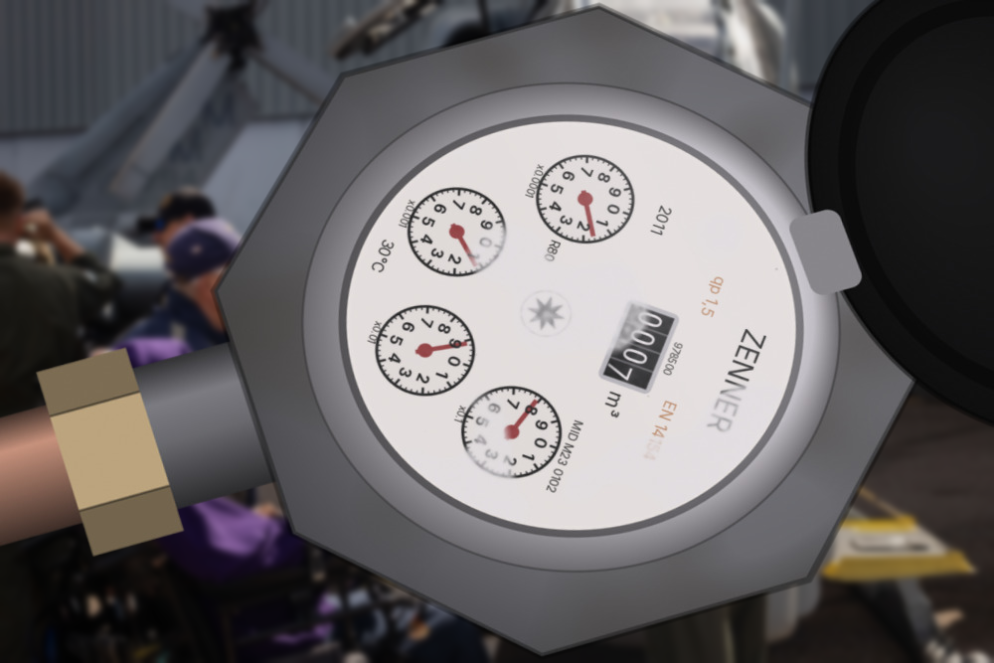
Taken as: 6.7911 m³
